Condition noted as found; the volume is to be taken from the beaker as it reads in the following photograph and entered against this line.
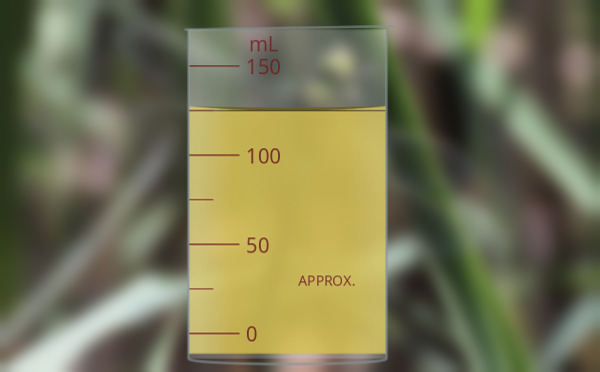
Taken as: 125 mL
